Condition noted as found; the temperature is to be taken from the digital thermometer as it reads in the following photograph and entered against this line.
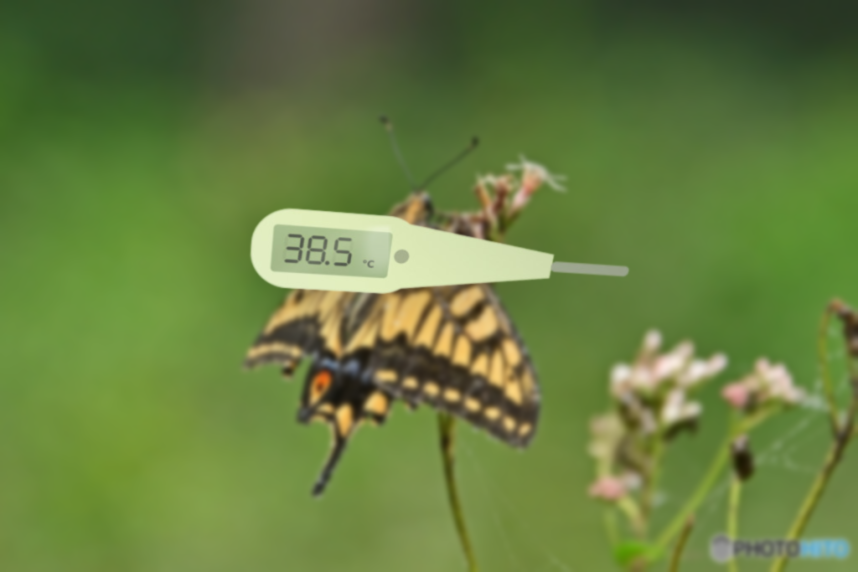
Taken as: 38.5 °C
